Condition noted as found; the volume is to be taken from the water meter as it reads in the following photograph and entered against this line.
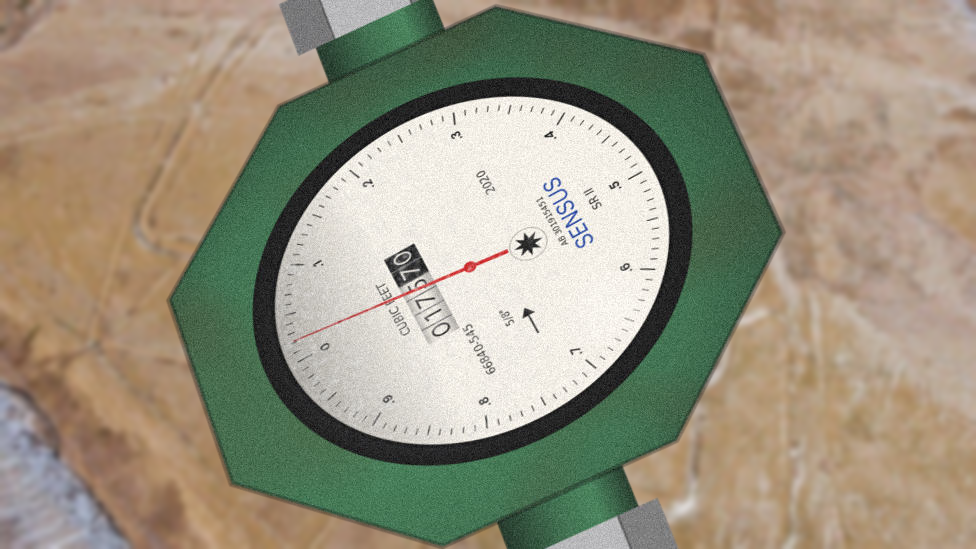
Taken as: 17570.02 ft³
